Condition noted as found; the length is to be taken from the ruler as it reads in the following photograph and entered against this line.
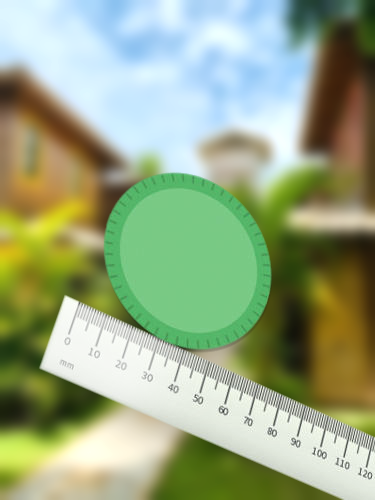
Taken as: 65 mm
